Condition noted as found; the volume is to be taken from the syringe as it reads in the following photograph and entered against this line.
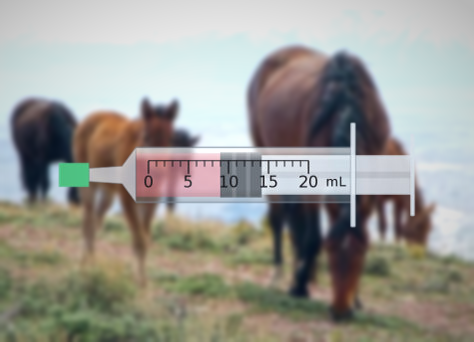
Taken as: 9 mL
